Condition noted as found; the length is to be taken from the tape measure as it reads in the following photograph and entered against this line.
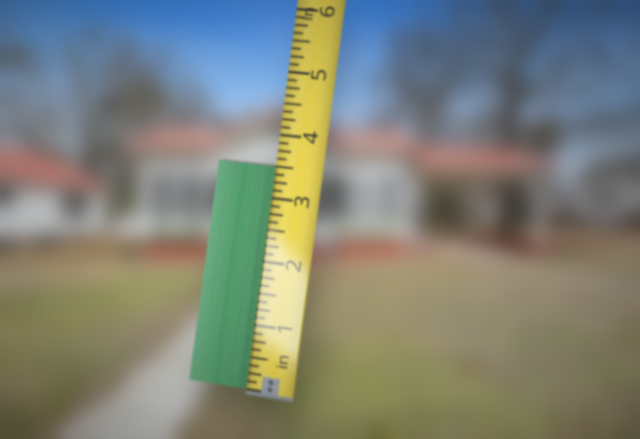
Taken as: 3.5 in
